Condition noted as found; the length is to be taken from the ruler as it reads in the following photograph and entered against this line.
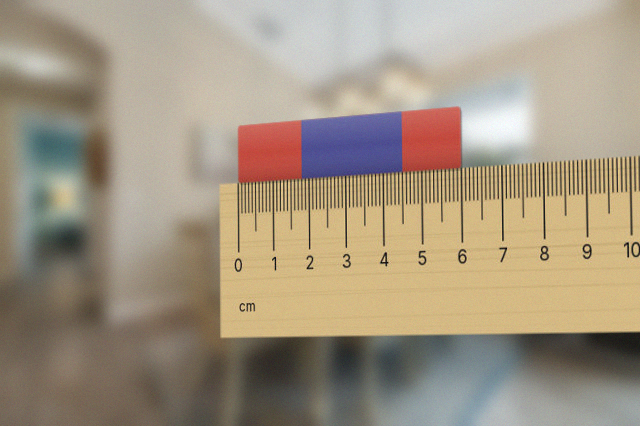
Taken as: 6 cm
